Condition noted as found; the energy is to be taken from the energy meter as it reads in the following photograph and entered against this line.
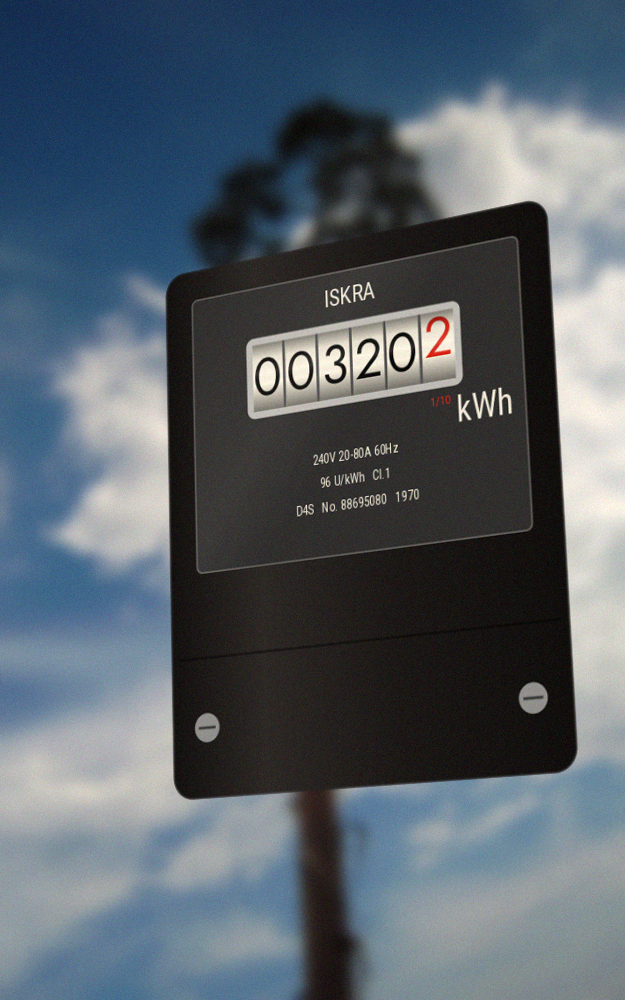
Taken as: 320.2 kWh
